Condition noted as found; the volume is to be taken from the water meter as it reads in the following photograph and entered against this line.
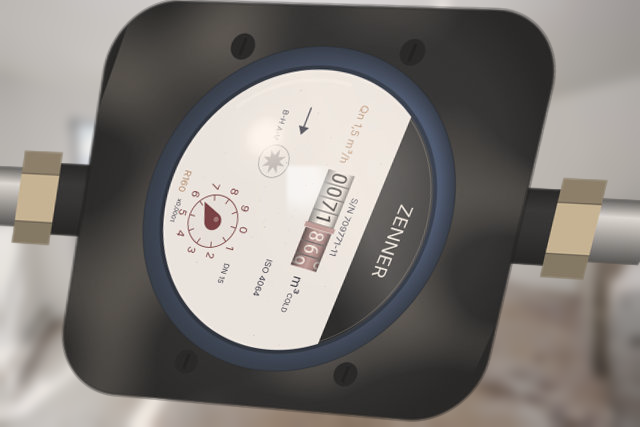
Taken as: 71.8686 m³
